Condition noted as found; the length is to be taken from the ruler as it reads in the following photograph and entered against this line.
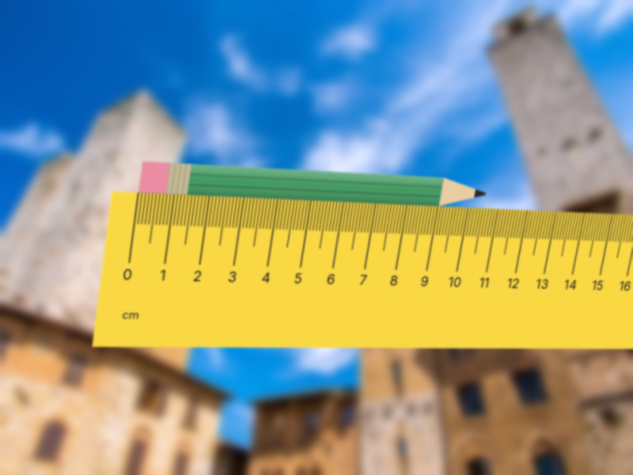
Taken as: 10.5 cm
